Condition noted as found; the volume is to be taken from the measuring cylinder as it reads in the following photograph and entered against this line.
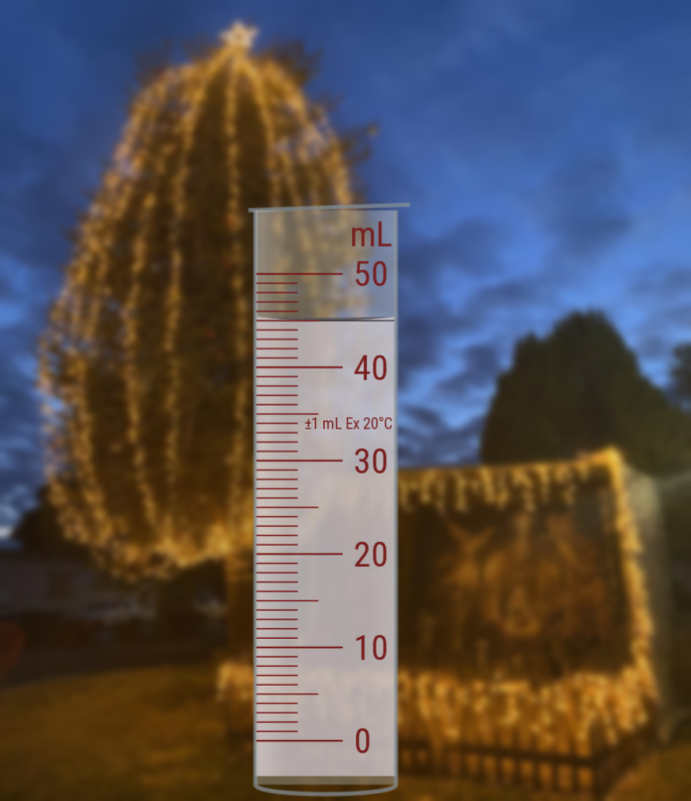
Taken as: 45 mL
